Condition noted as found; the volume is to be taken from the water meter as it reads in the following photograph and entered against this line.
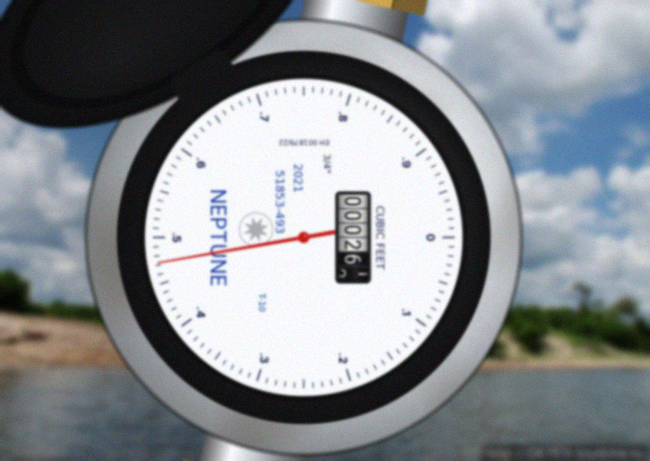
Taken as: 261.47 ft³
